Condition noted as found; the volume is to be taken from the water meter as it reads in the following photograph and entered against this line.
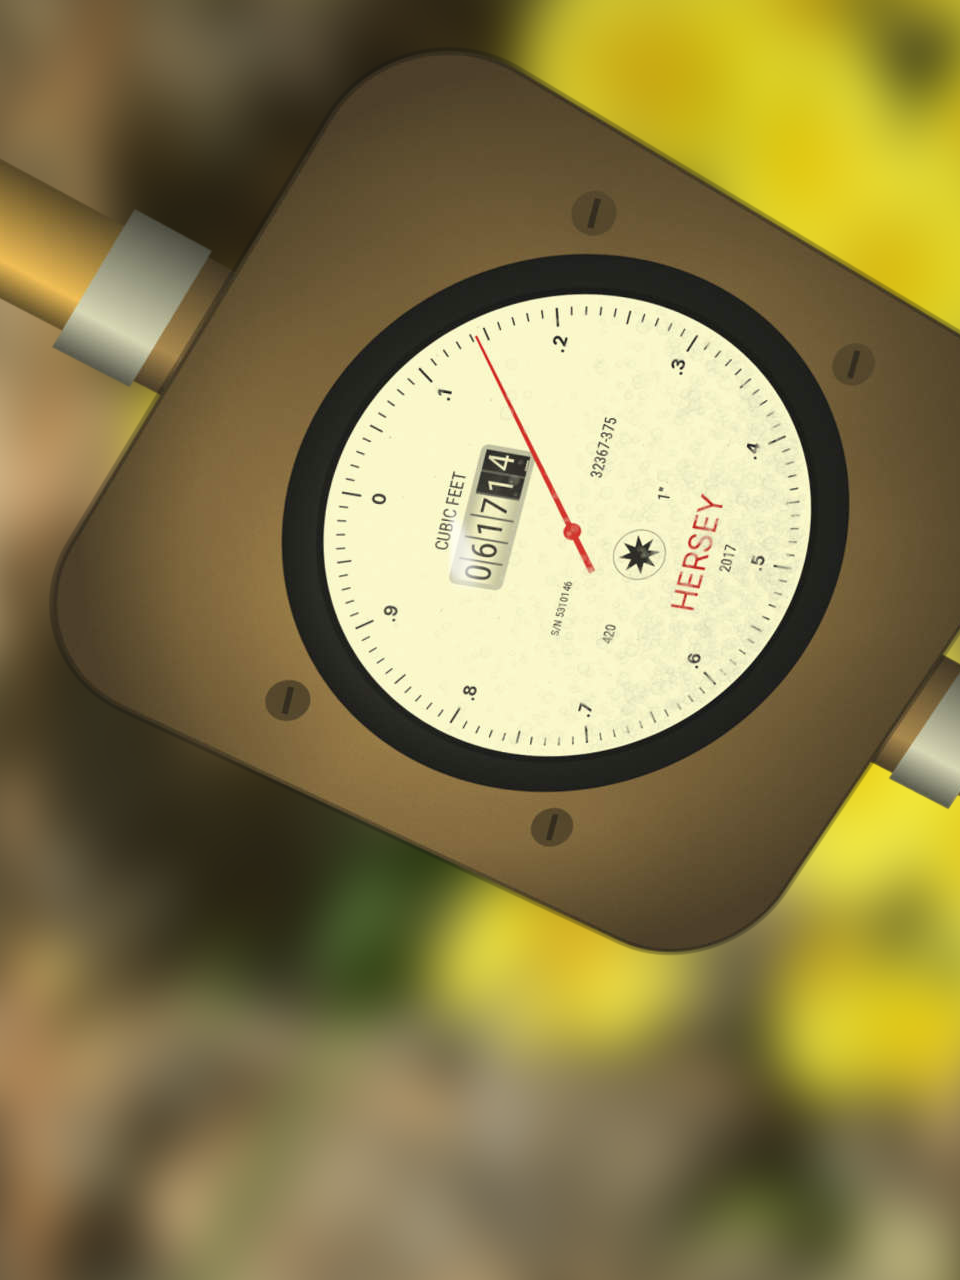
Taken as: 61714.14 ft³
